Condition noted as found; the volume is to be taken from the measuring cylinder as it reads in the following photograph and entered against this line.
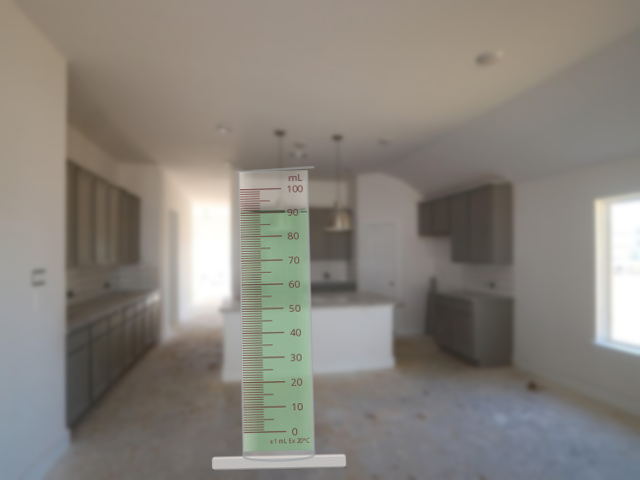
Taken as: 90 mL
